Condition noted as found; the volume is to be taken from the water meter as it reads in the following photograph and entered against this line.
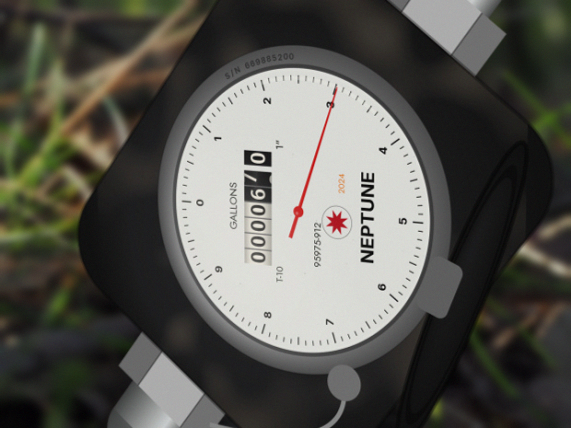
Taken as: 673.0 gal
